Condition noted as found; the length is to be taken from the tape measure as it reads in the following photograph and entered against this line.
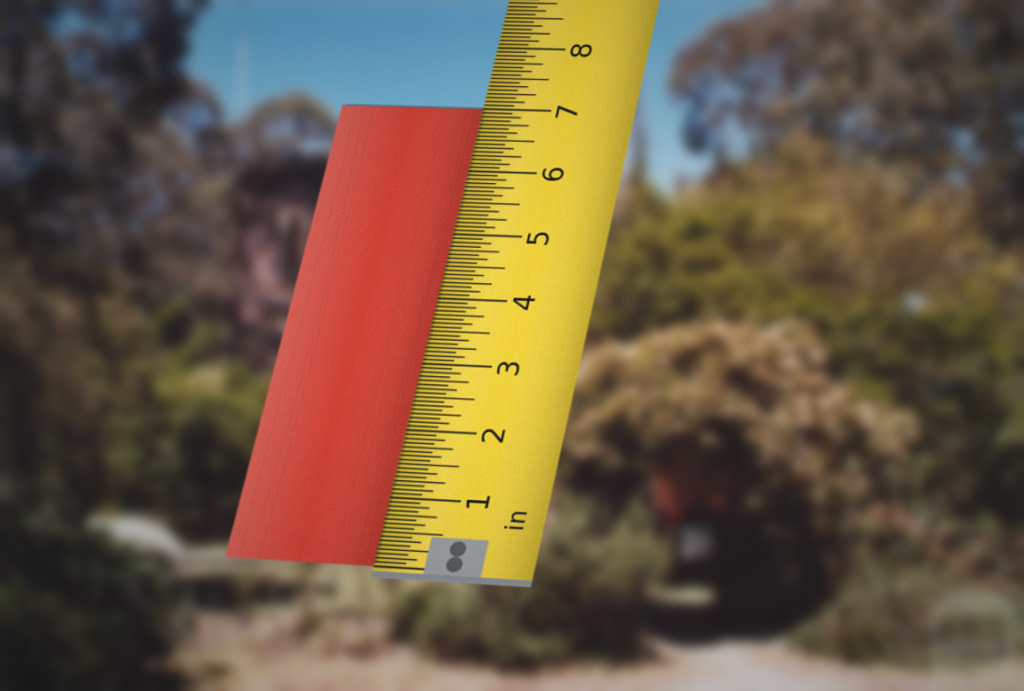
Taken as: 7 in
